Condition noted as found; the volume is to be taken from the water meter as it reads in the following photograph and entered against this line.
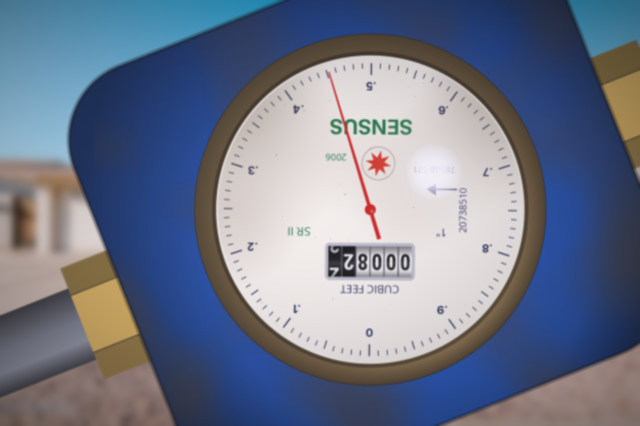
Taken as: 822.45 ft³
